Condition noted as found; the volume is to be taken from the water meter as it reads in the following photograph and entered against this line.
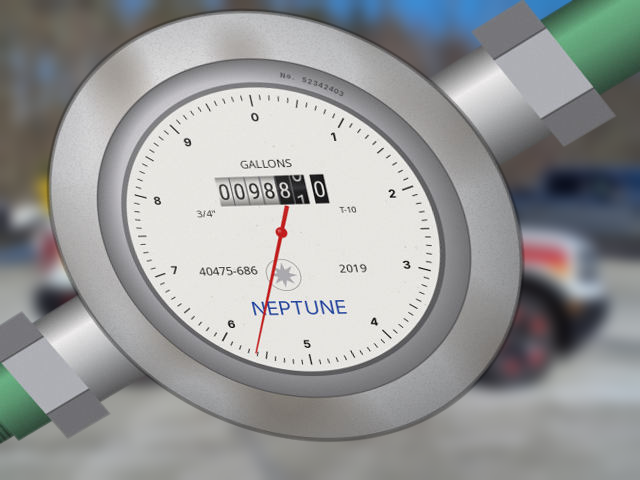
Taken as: 98805.6 gal
